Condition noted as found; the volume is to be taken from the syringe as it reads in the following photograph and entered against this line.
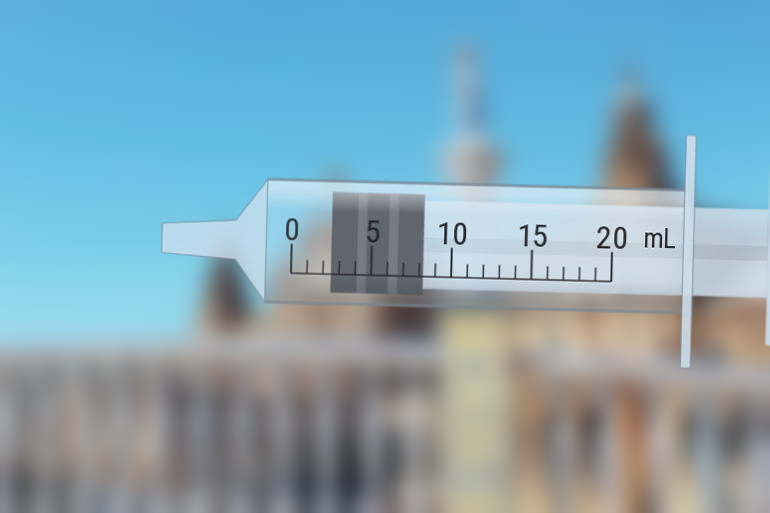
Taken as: 2.5 mL
